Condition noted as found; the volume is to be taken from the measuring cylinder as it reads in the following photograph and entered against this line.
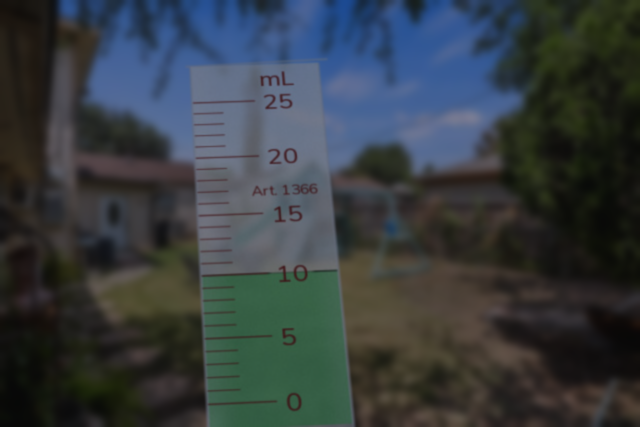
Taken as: 10 mL
